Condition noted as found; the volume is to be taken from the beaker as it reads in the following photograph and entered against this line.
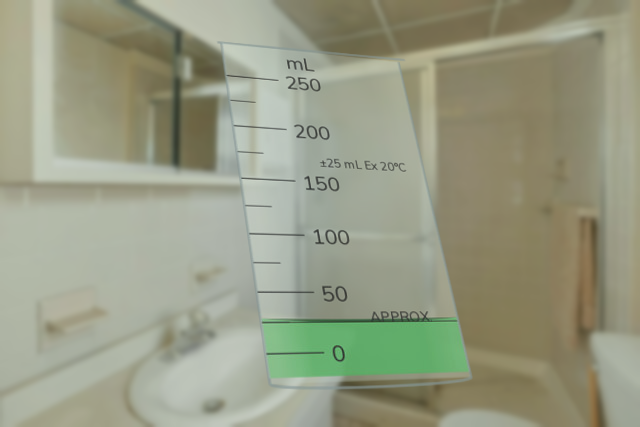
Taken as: 25 mL
